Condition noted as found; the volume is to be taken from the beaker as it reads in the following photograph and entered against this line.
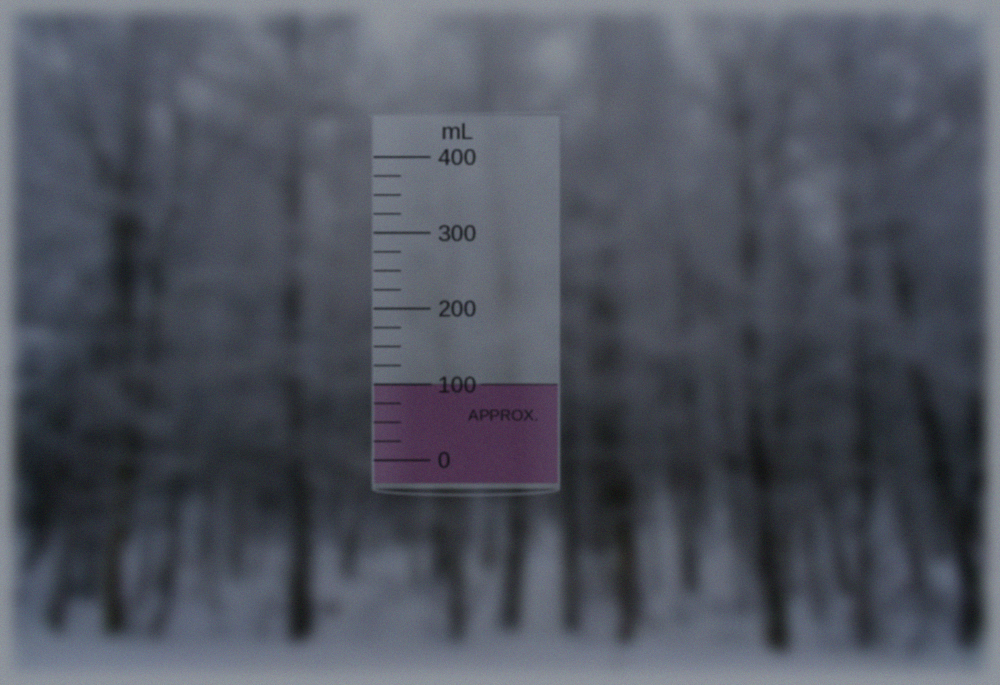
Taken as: 100 mL
